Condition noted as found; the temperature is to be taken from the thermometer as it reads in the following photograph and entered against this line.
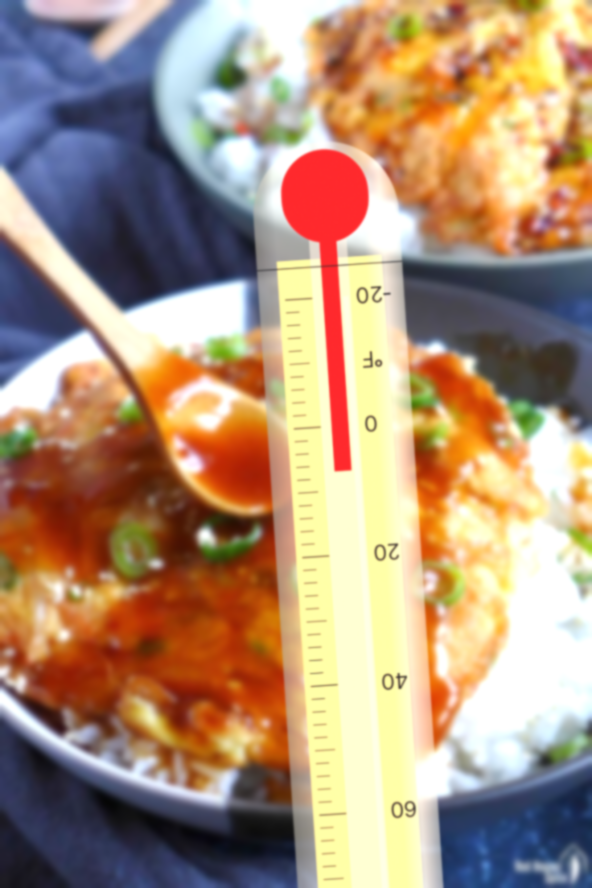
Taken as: 7 °F
